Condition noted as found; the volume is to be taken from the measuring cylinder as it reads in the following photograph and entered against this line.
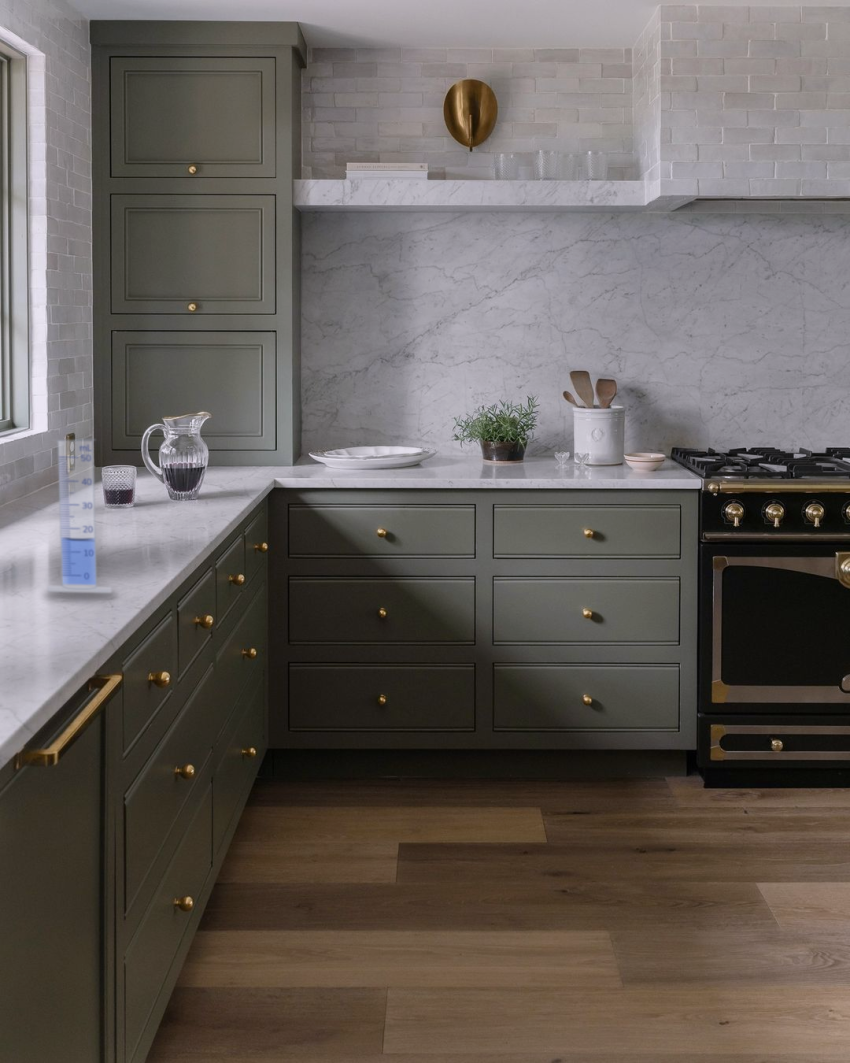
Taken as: 15 mL
